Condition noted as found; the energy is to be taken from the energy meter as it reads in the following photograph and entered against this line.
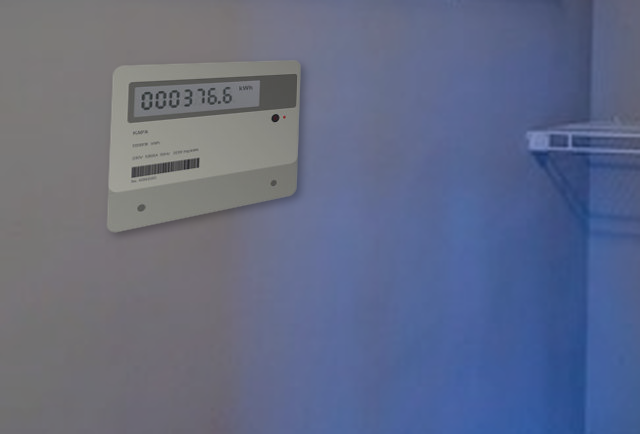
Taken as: 376.6 kWh
